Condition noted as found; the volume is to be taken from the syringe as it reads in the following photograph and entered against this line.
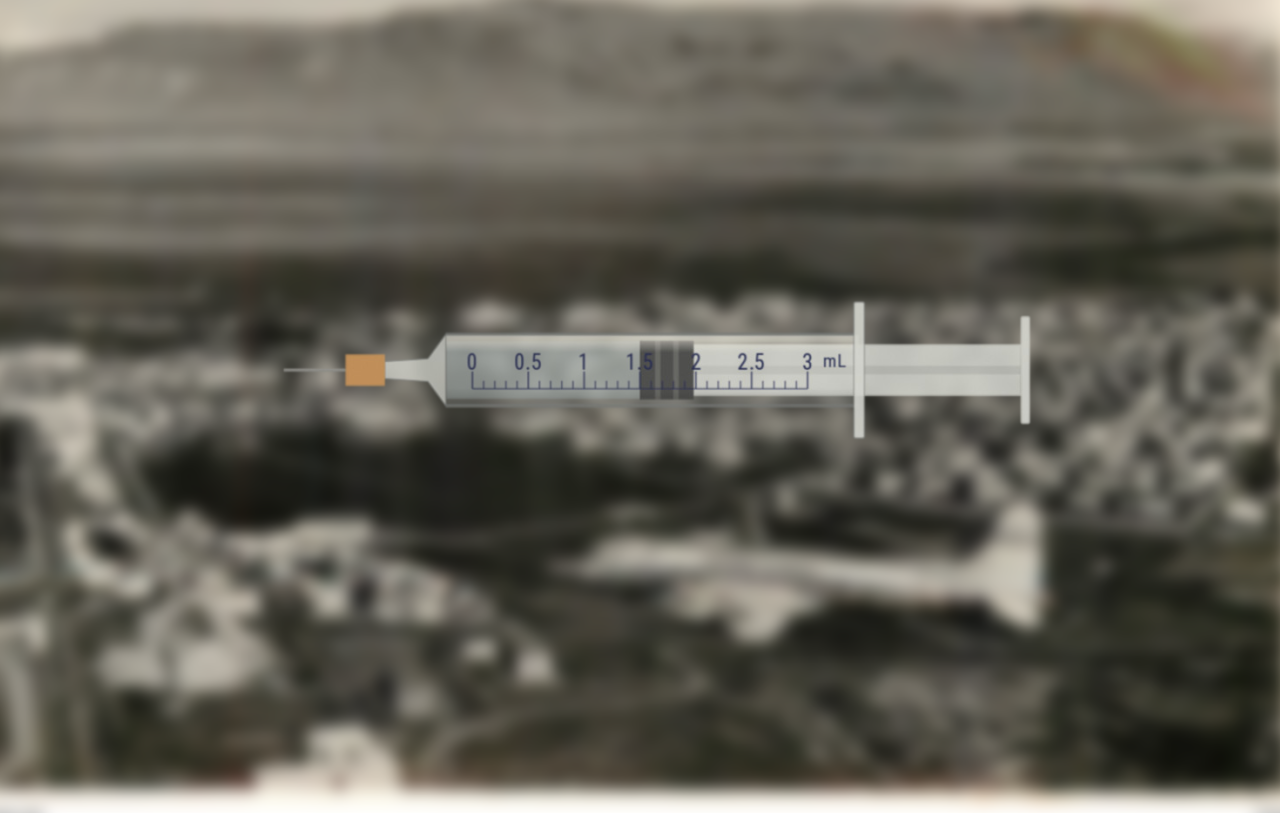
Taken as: 1.5 mL
